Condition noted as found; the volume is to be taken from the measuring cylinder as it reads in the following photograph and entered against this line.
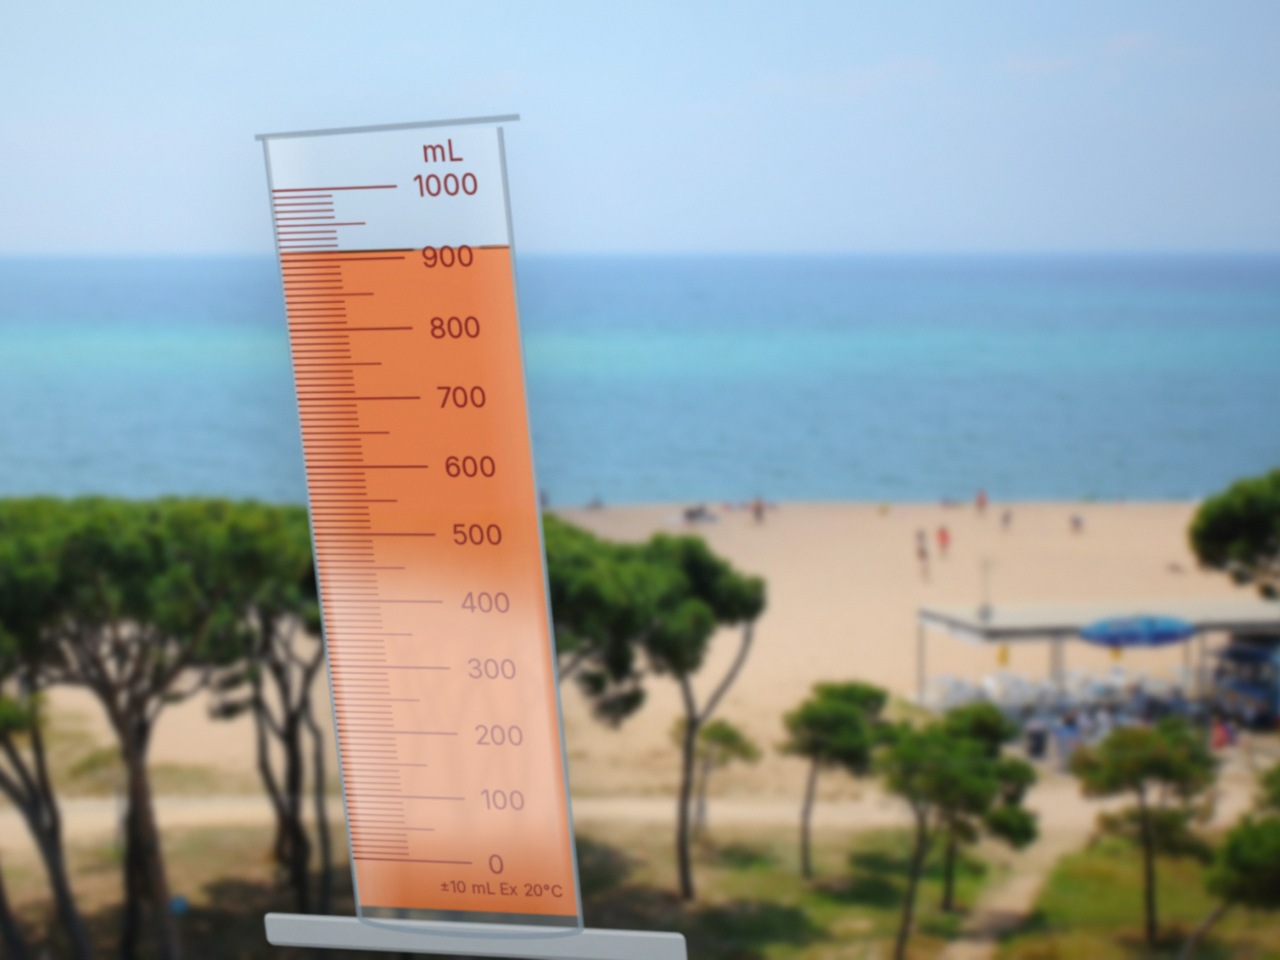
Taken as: 910 mL
